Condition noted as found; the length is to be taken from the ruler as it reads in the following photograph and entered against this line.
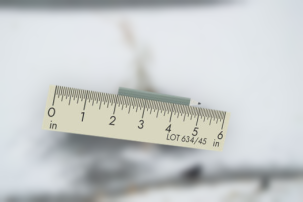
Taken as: 3 in
